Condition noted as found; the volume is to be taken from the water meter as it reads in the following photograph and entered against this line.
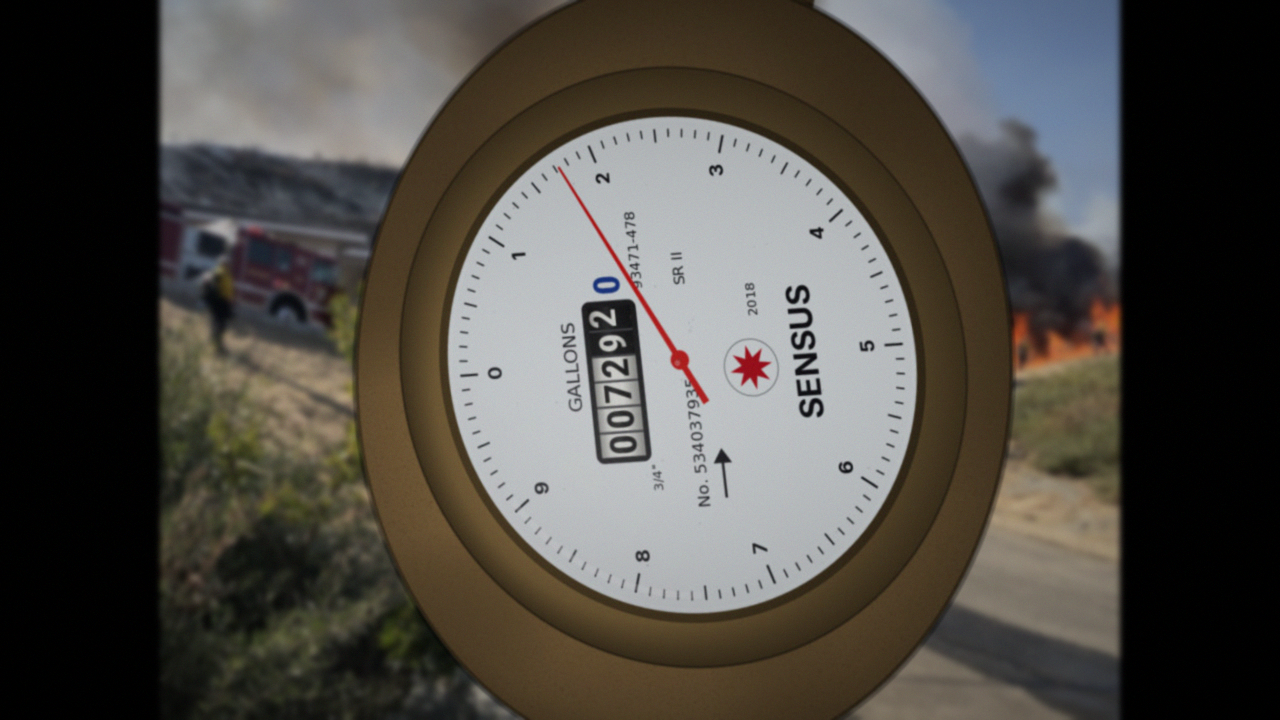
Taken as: 72921.7 gal
